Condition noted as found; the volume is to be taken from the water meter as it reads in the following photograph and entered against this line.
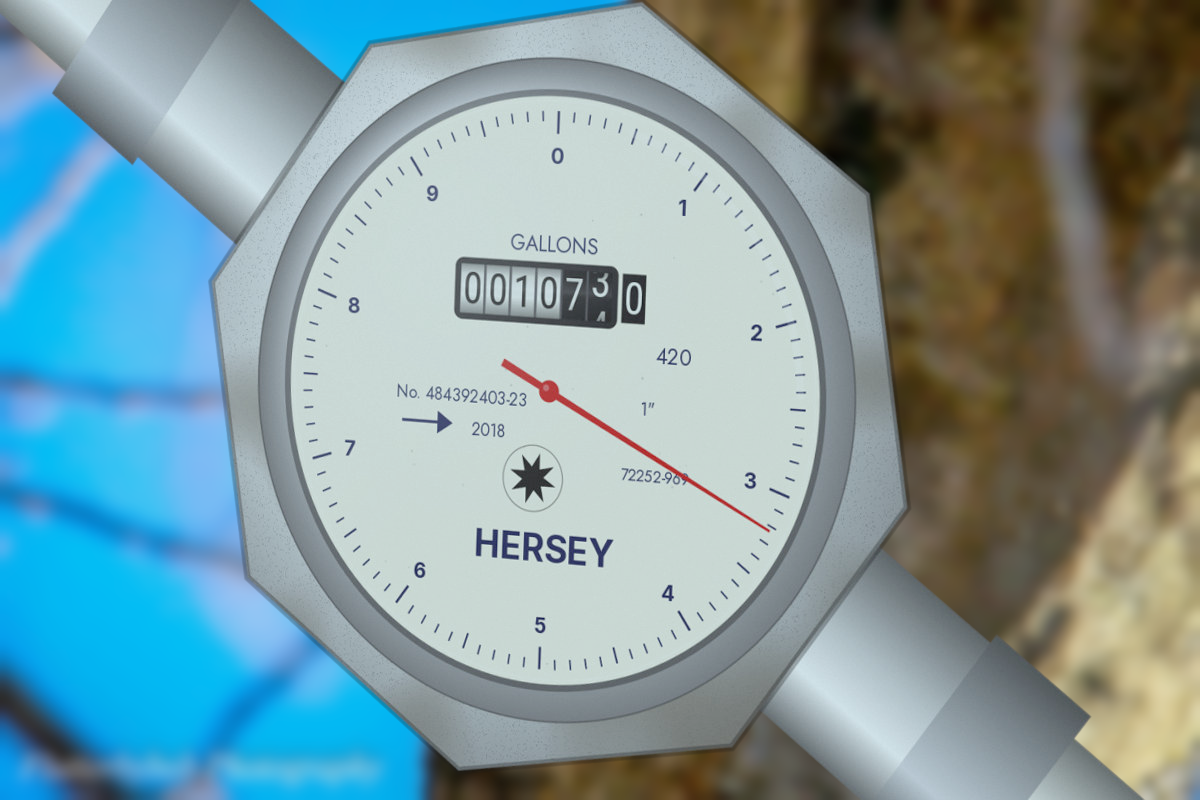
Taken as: 10733.2 gal
